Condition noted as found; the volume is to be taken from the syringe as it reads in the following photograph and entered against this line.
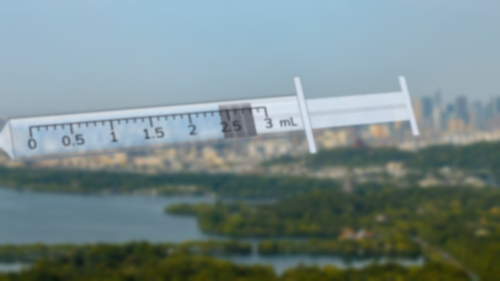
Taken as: 2.4 mL
